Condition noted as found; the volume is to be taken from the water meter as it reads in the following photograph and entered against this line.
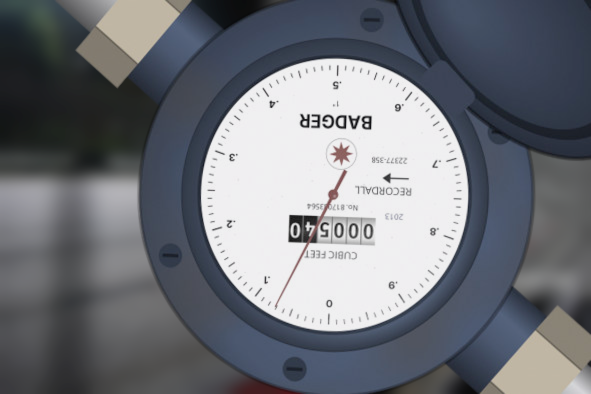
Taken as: 540.07 ft³
